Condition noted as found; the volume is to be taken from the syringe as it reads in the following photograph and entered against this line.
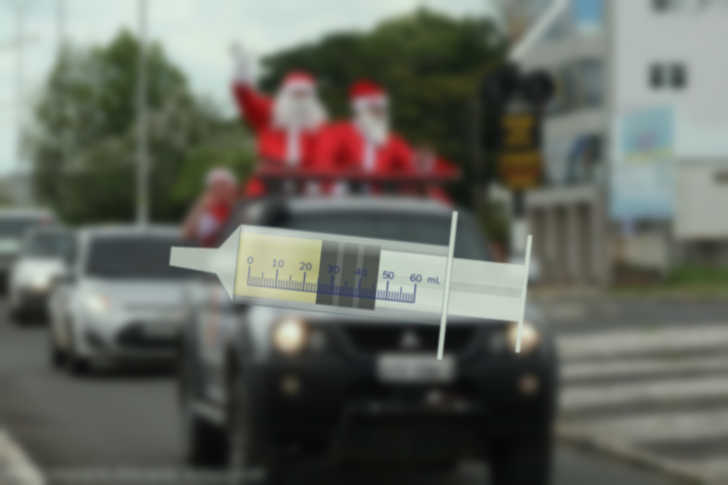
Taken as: 25 mL
